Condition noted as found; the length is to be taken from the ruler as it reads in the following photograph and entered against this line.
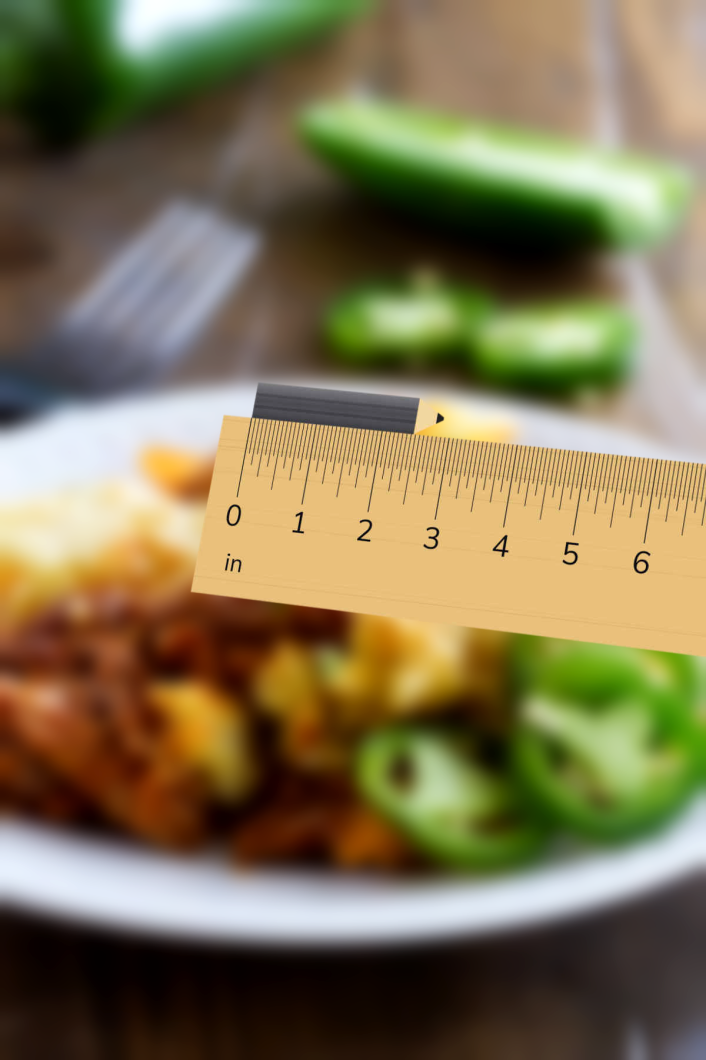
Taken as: 2.875 in
